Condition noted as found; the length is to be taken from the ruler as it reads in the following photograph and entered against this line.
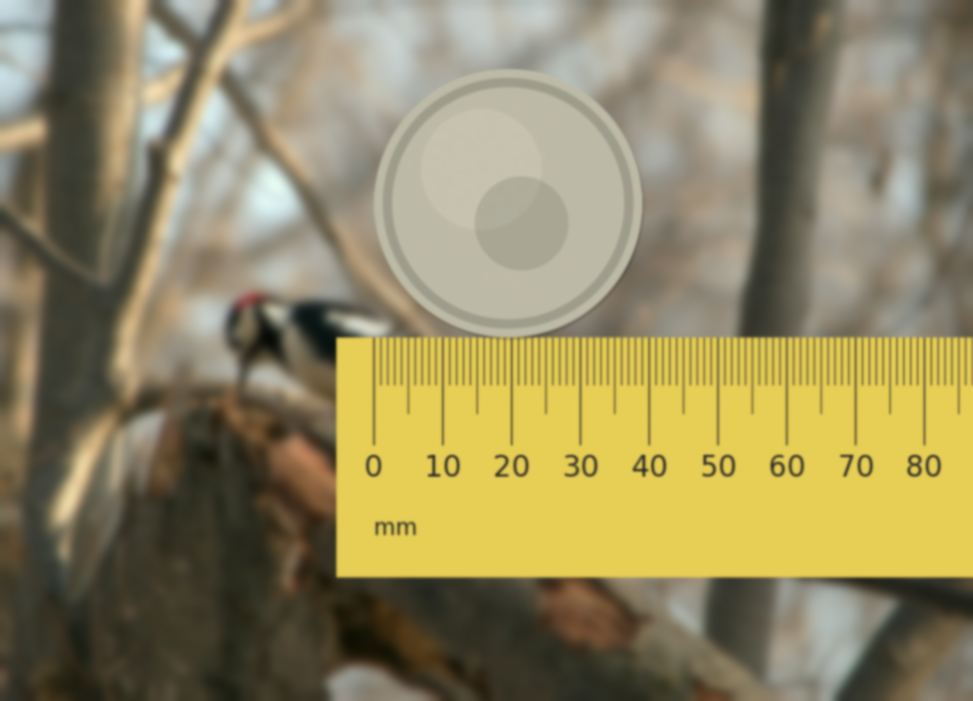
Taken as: 39 mm
